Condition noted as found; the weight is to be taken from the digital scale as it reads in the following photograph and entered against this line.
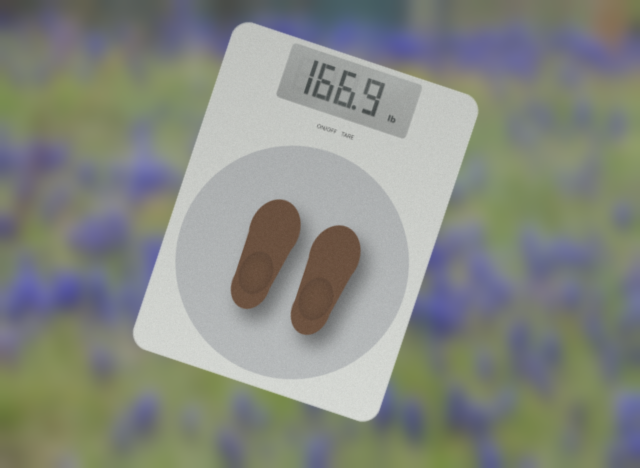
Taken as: 166.9 lb
